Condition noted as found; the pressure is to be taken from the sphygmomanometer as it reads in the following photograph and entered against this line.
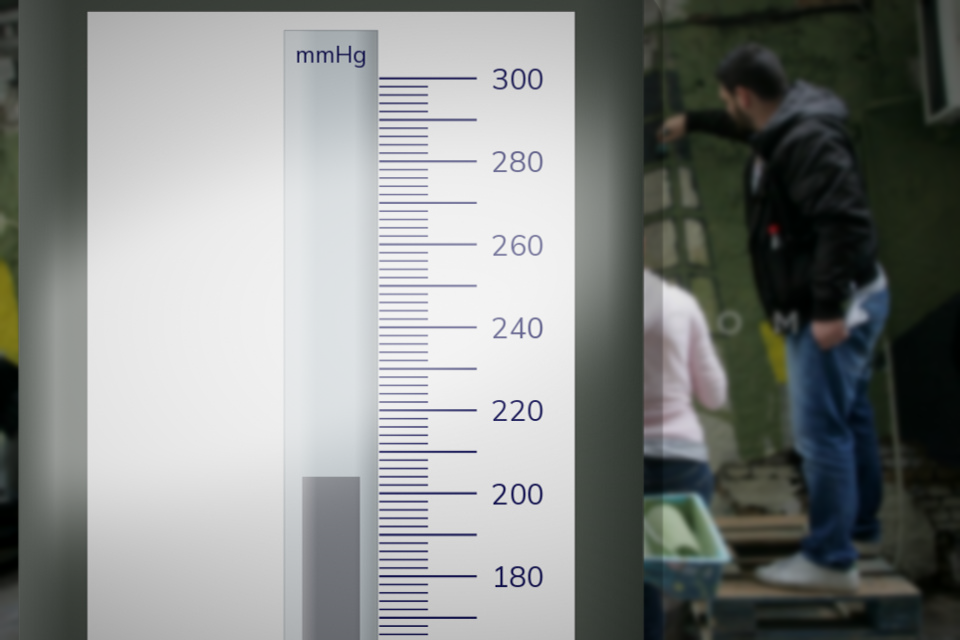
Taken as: 204 mmHg
